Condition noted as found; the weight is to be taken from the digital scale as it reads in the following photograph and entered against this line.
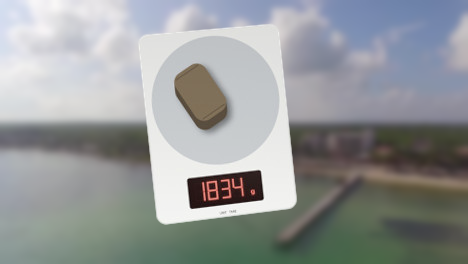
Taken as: 1834 g
